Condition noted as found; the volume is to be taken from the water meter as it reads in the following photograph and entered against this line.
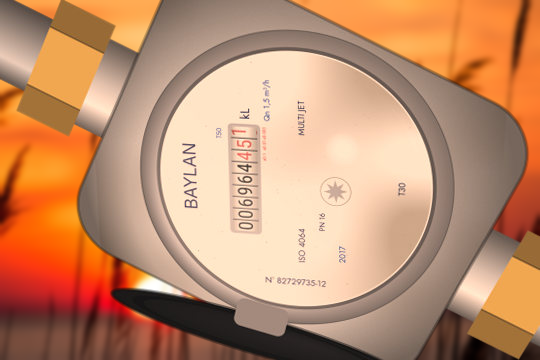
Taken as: 6964.451 kL
